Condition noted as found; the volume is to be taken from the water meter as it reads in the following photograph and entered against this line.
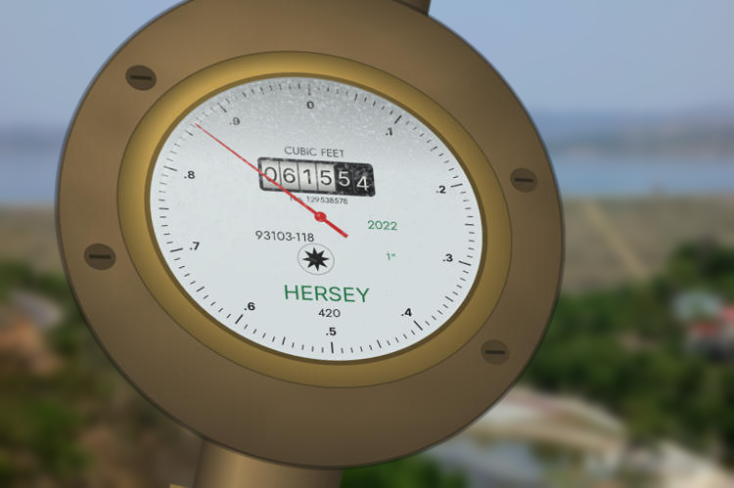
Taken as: 61553.86 ft³
